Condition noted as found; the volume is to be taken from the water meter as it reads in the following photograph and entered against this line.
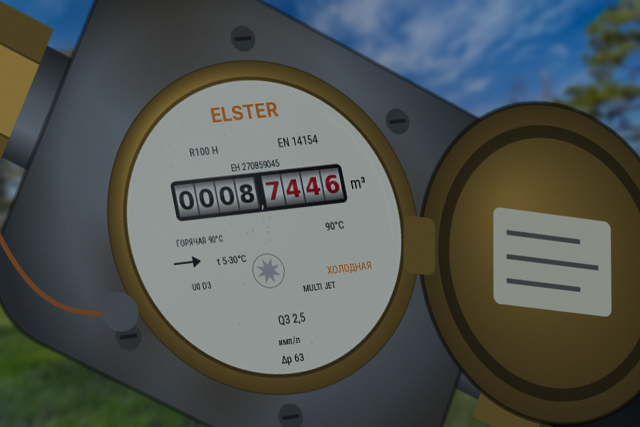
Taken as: 8.7446 m³
